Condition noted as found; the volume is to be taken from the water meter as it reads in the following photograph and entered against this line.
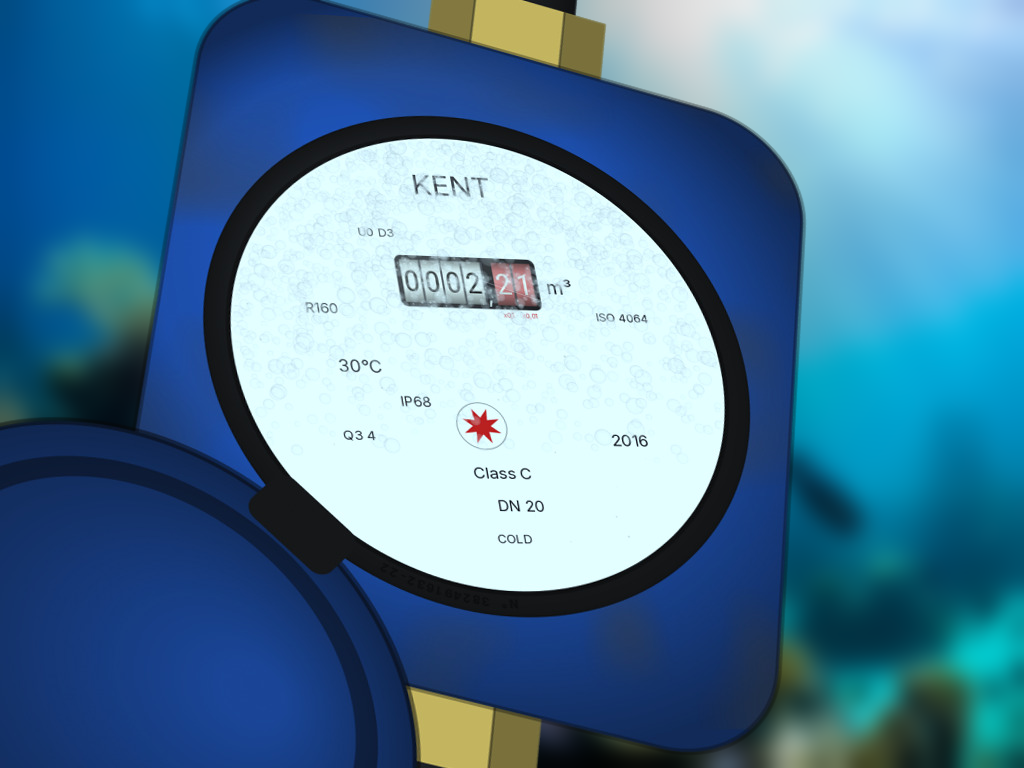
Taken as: 2.21 m³
